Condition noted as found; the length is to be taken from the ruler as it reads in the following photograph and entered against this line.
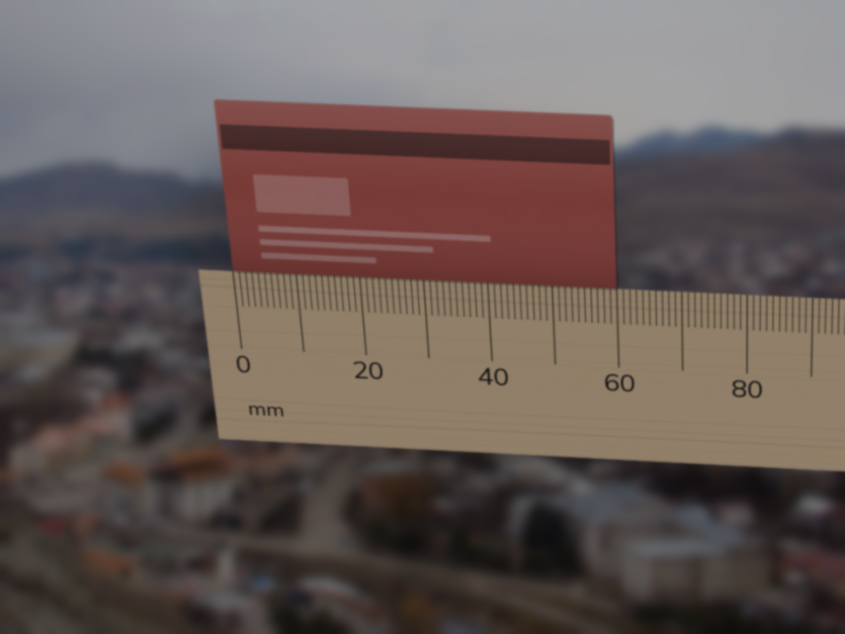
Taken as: 60 mm
